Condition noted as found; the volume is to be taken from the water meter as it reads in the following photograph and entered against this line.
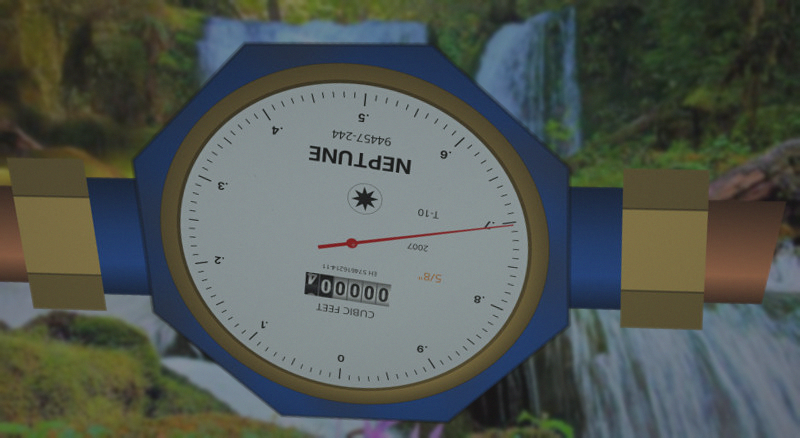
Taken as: 3.70 ft³
